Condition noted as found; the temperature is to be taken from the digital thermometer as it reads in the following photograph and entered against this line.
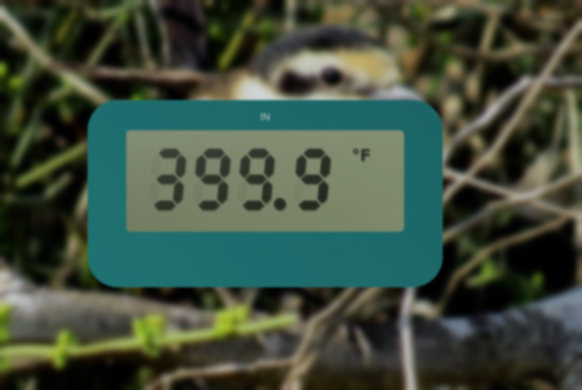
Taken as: 399.9 °F
